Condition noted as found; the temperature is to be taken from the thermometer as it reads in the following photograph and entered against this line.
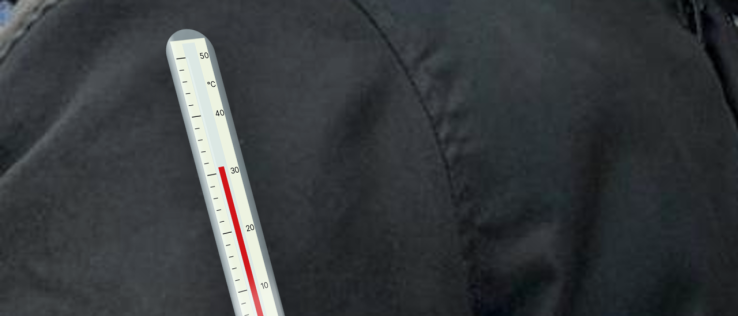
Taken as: 31 °C
